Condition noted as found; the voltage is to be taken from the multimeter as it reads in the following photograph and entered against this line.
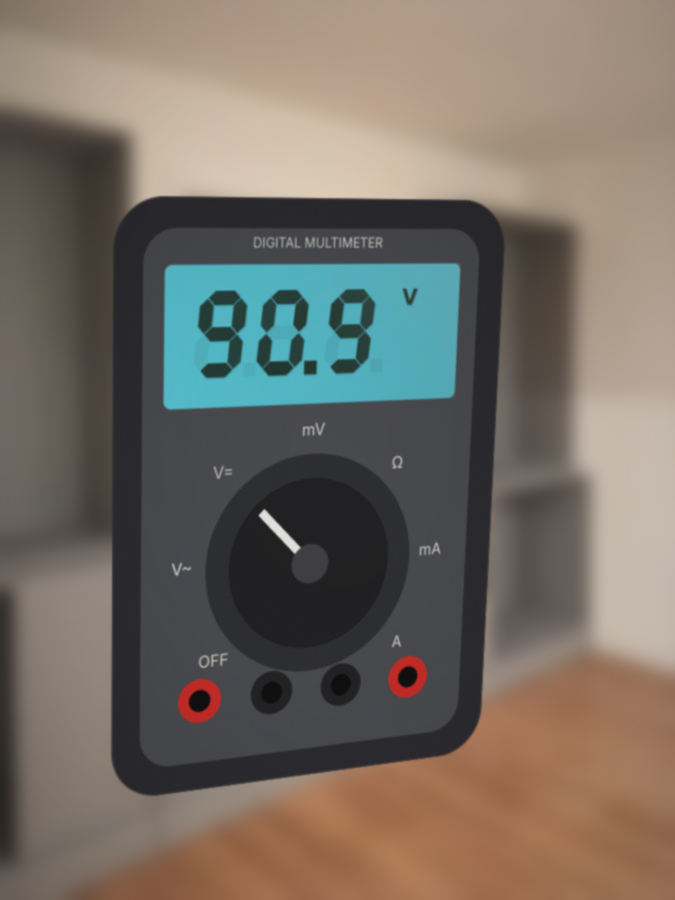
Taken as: 90.9 V
